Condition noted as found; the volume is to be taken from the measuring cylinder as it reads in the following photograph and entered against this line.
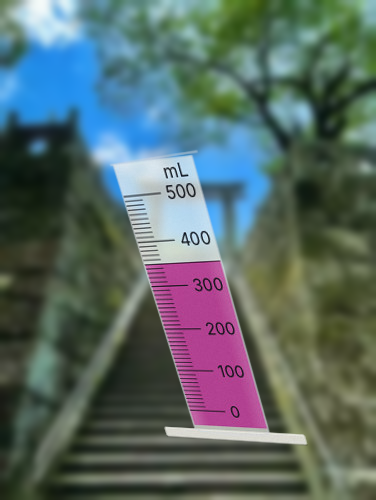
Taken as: 350 mL
